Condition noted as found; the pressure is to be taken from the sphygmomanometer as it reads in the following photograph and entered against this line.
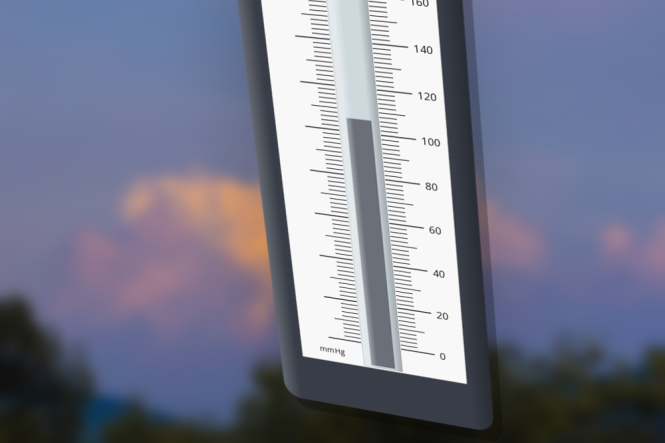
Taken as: 106 mmHg
